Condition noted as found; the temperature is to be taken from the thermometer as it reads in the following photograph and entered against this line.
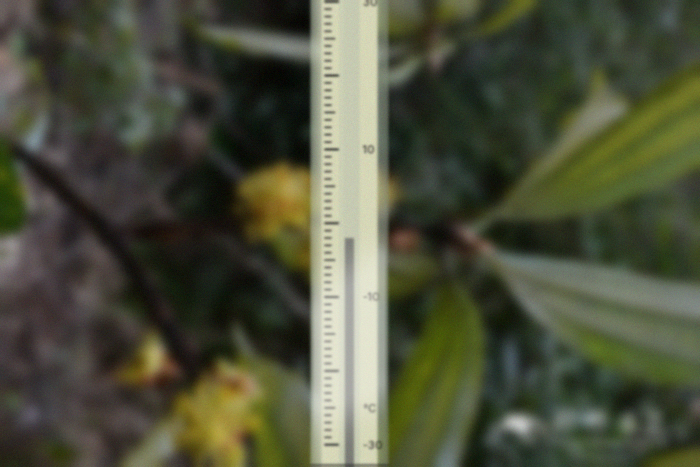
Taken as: -2 °C
